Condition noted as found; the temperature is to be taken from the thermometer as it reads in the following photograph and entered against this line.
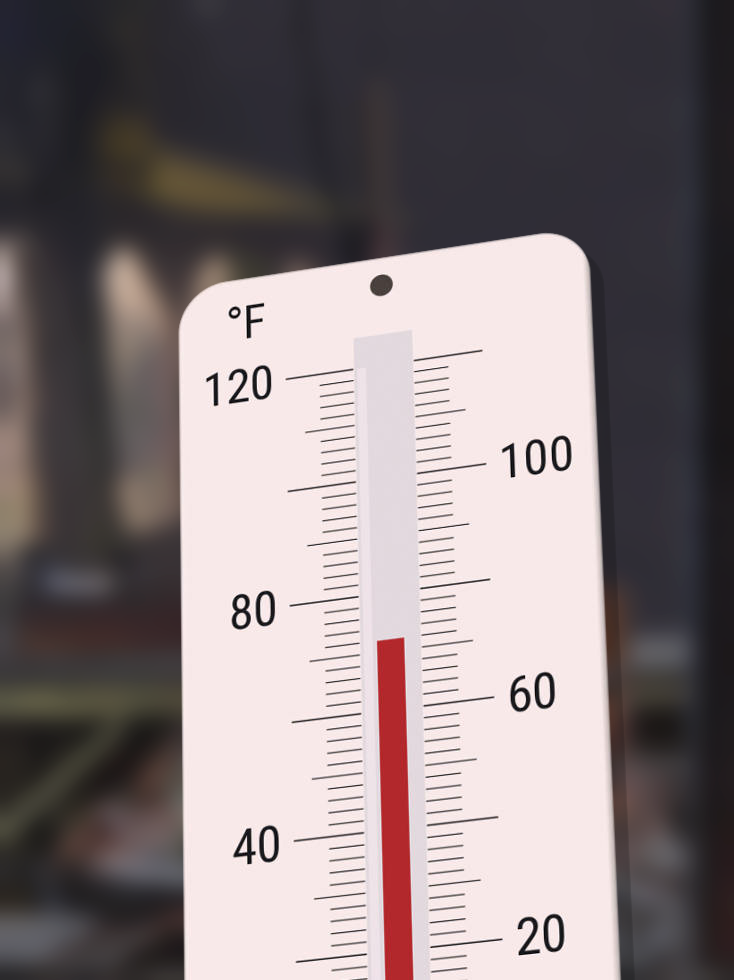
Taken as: 72 °F
